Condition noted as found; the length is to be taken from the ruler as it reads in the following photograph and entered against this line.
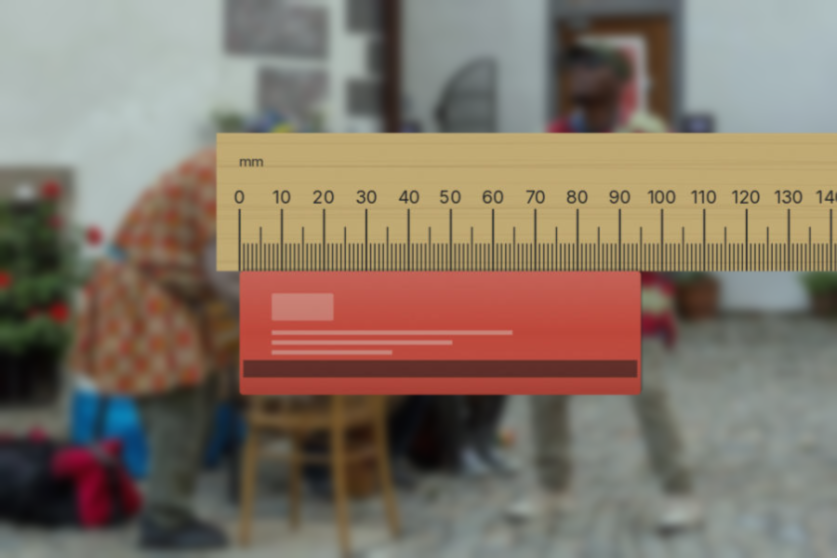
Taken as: 95 mm
